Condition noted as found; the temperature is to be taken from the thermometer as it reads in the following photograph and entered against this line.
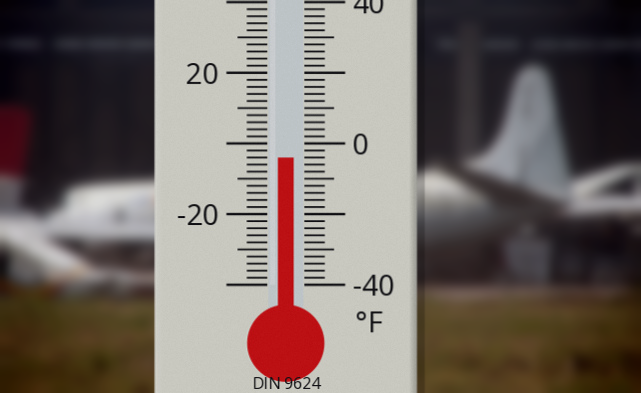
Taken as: -4 °F
